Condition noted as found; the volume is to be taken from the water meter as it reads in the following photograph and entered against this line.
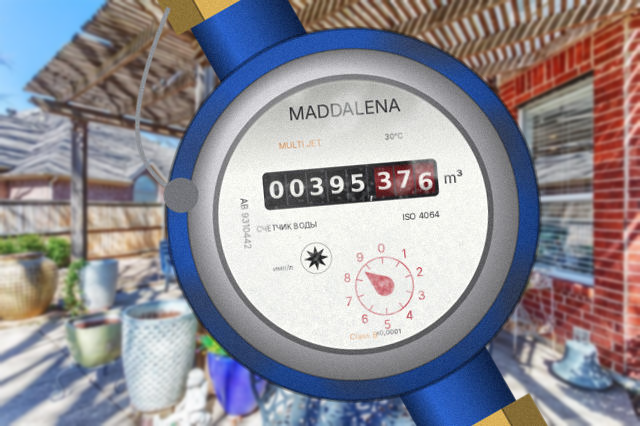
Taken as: 395.3758 m³
